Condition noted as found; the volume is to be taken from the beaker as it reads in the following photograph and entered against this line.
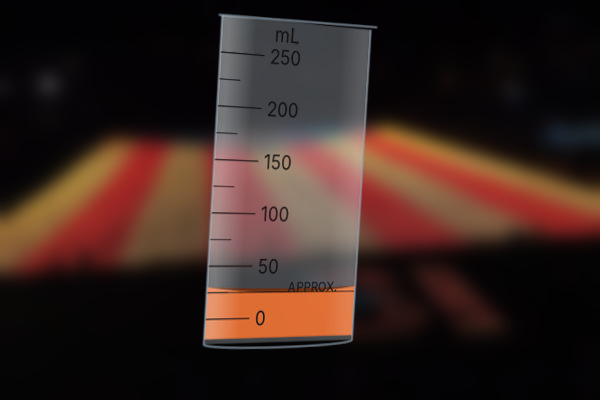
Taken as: 25 mL
